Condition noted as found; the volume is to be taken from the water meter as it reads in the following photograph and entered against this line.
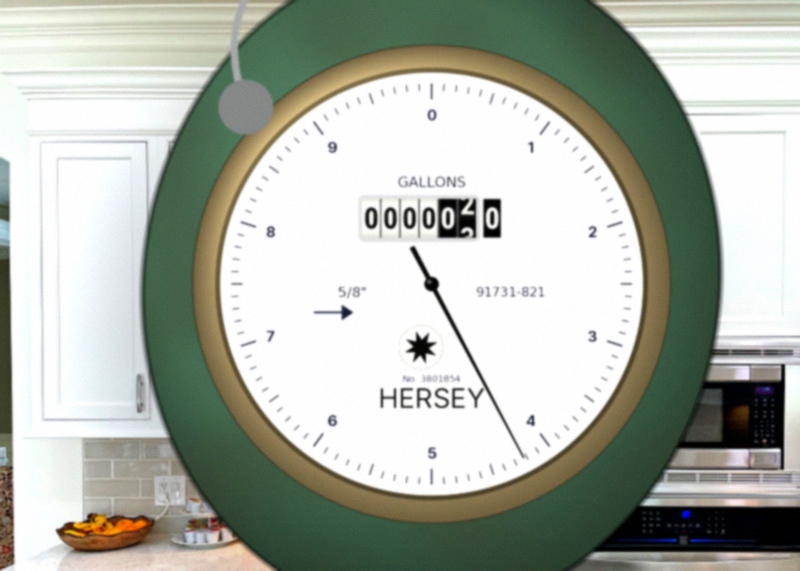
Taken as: 24.2 gal
